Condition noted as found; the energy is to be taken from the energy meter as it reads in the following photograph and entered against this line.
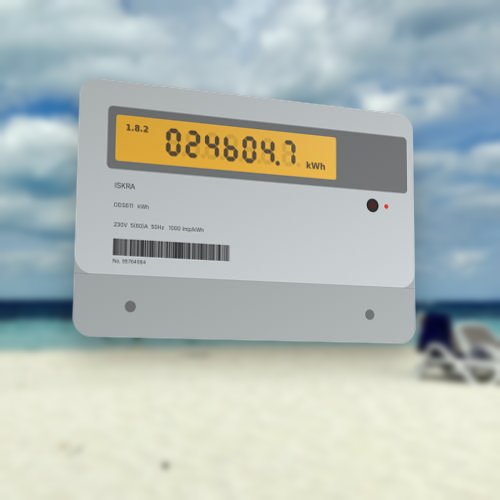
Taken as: 24604.7 kWh
